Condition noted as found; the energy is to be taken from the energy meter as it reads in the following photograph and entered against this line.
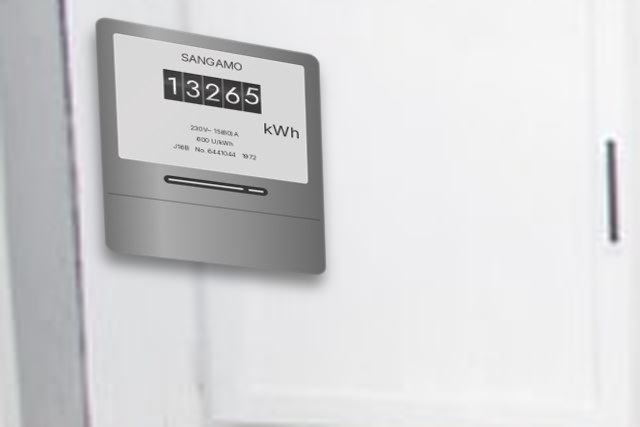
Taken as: 13265 kWh
